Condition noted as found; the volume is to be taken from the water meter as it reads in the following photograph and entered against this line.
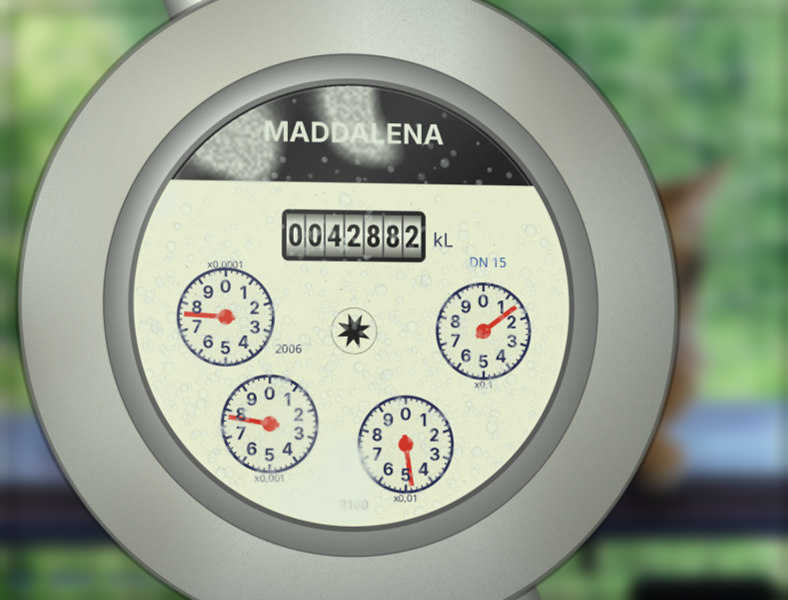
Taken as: 42882.1477 kL
